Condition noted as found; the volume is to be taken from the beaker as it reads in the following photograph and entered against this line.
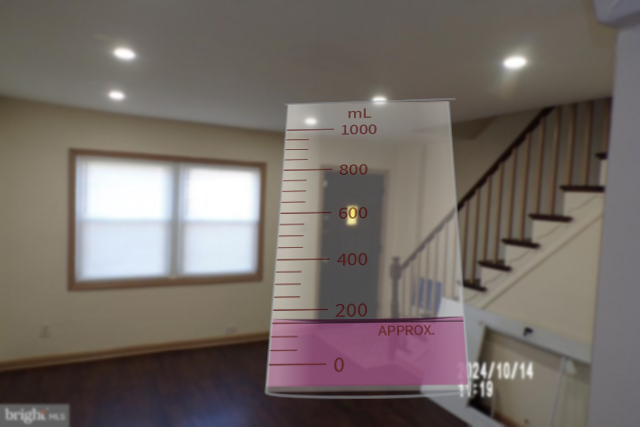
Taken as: 150 mL
